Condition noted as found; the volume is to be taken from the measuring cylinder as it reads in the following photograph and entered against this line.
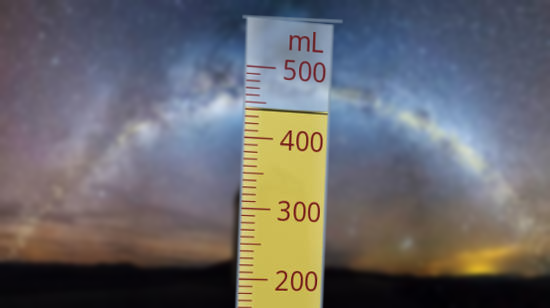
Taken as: 440 mL
